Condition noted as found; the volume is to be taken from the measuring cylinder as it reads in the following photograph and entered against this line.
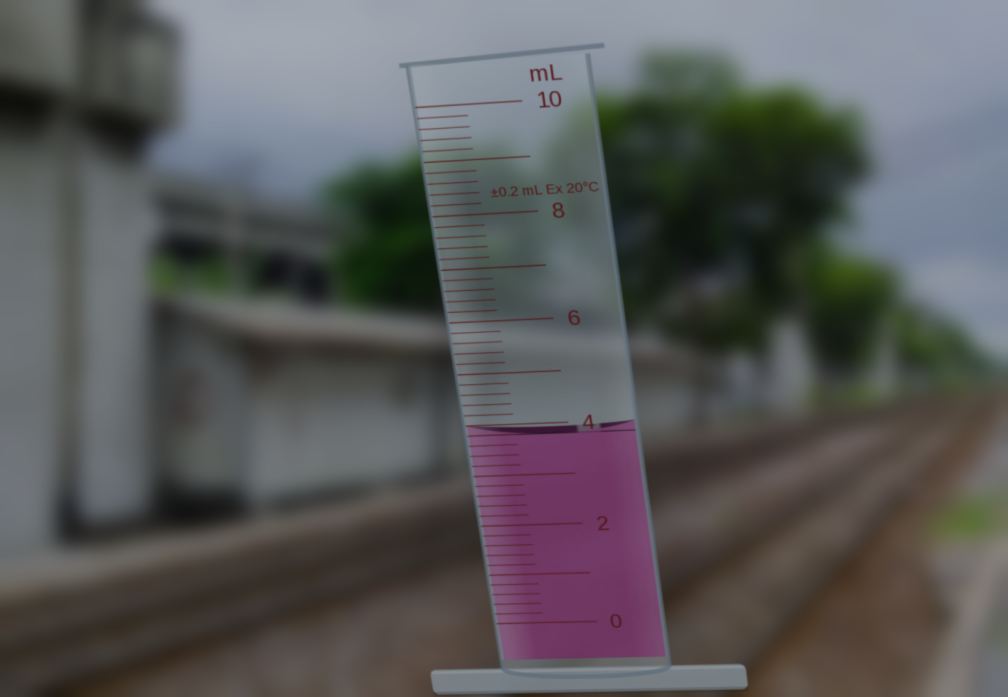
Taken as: 3.8 mL
